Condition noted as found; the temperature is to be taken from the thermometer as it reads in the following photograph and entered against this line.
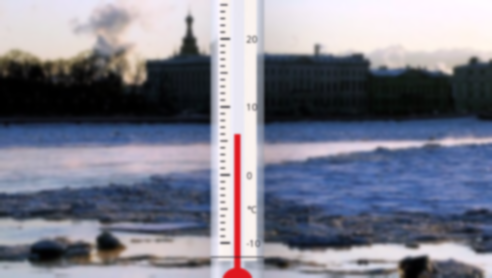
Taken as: 6 °C
